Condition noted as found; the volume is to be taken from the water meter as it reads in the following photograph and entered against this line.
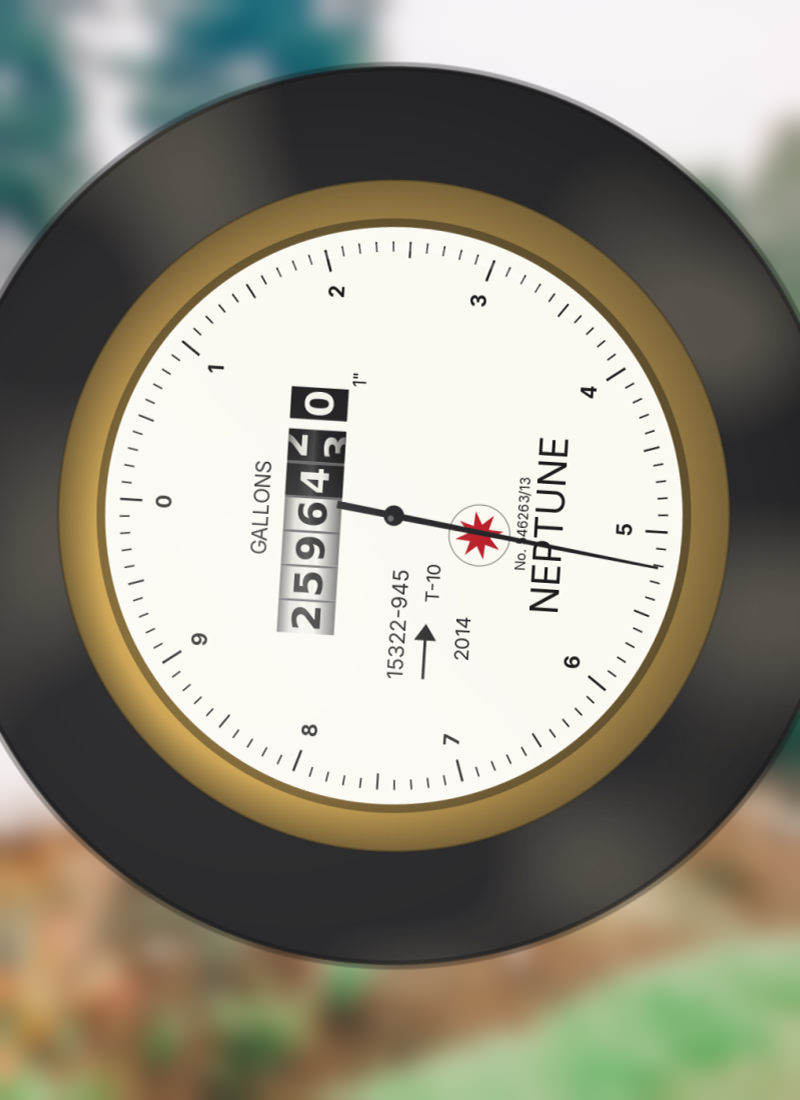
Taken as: 2596425.2 gal
